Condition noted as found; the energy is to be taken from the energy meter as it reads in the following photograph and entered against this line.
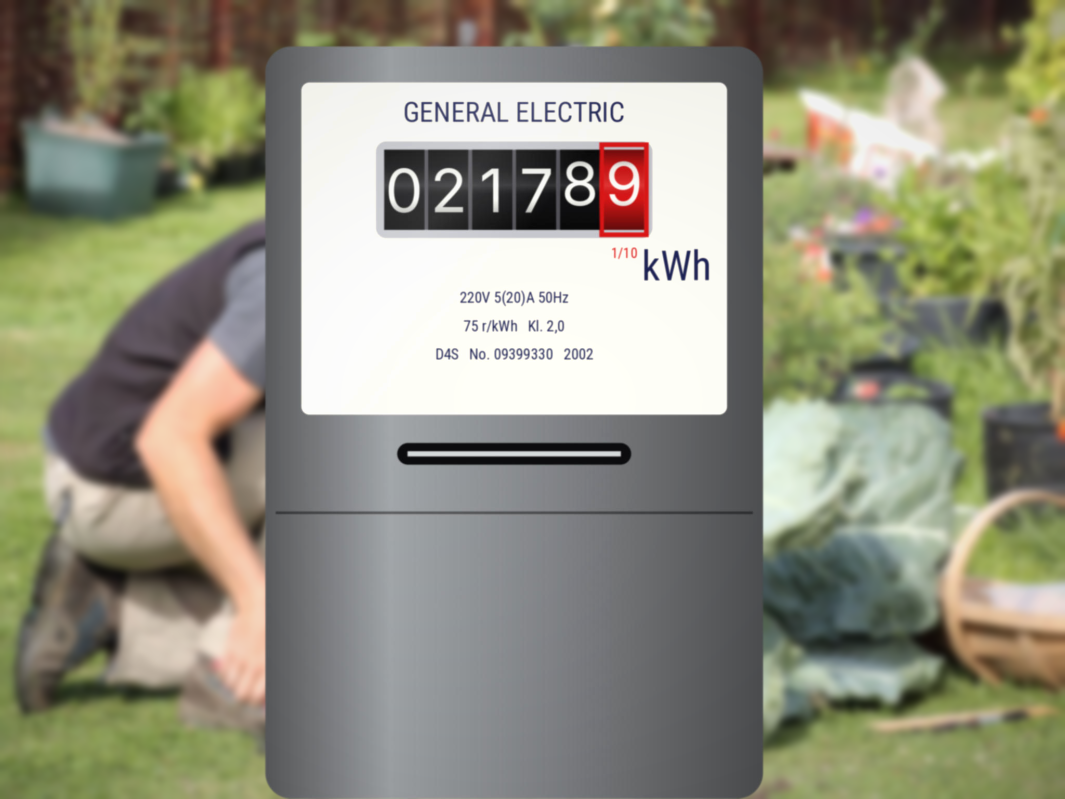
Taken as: 2178.9 kWh
